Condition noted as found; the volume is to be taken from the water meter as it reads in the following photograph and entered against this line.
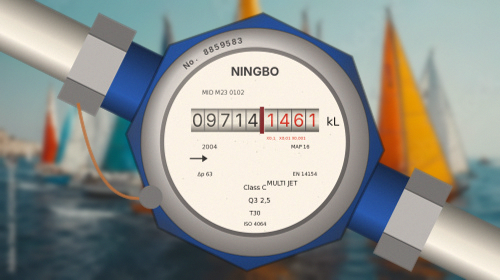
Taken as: 9714.1461 kL
